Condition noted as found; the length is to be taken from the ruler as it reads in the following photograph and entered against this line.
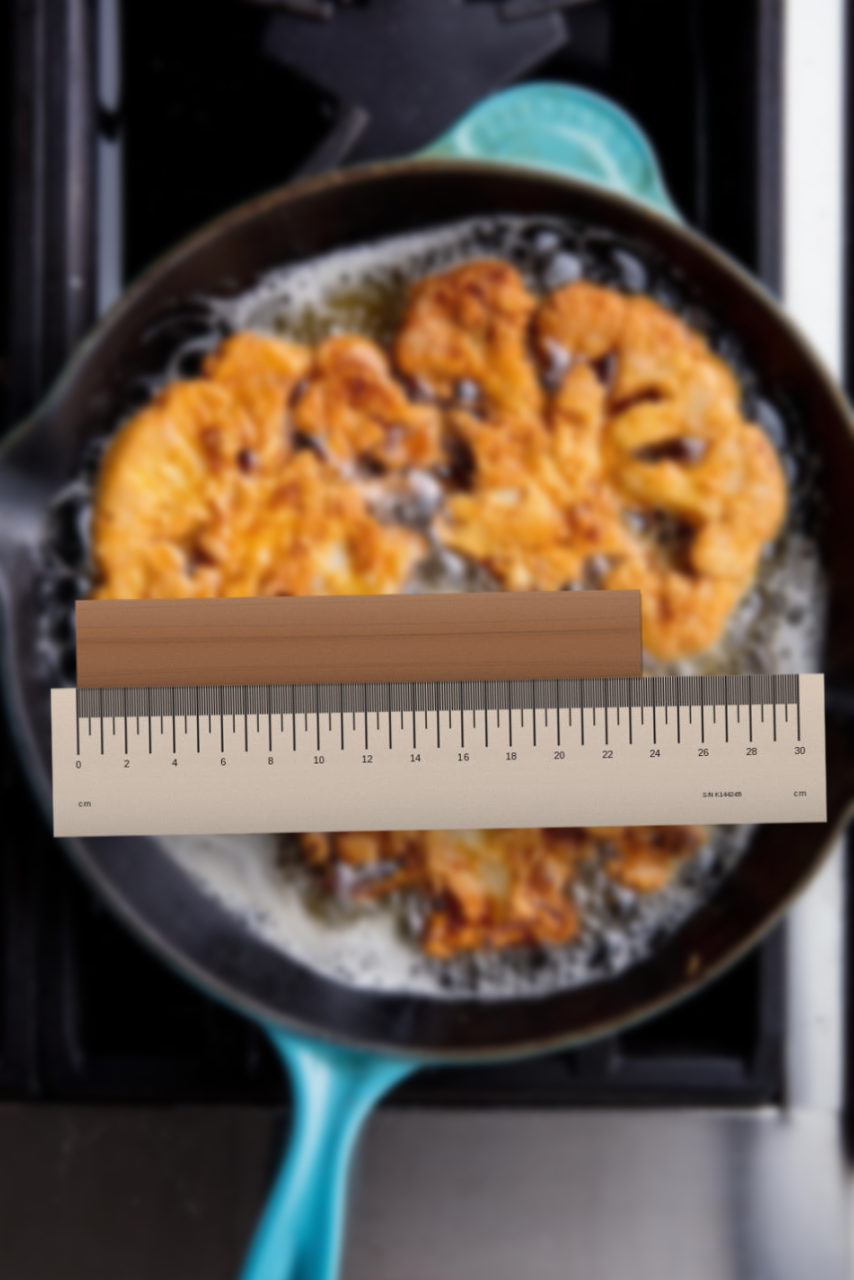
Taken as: 23.5 cm
